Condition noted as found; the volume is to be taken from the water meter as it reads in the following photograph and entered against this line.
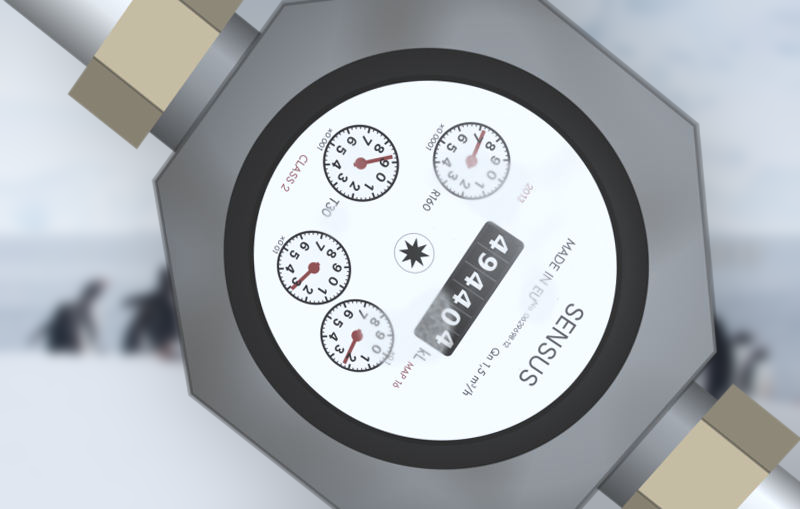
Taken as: 494404.2287 kL
